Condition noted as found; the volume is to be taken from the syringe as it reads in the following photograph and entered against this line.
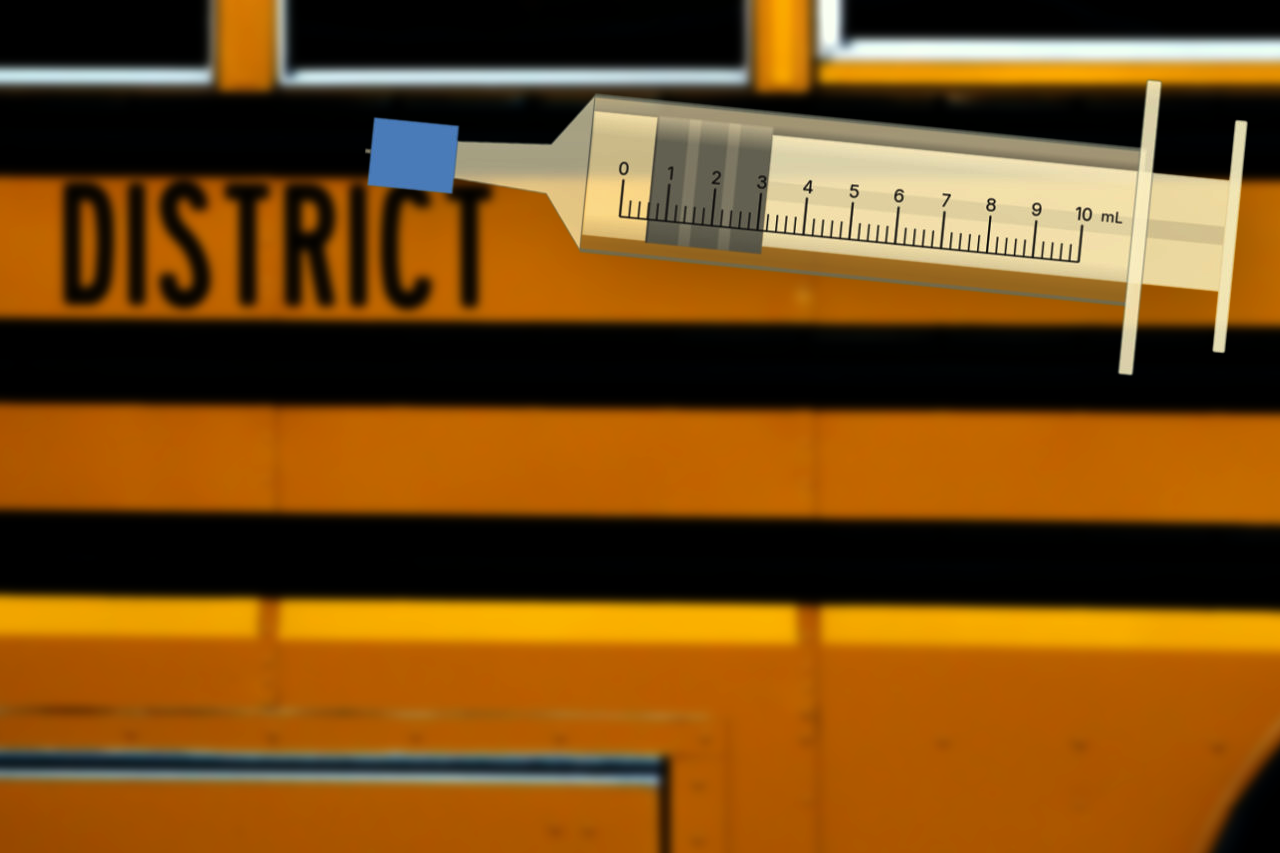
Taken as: 0.6 mL
